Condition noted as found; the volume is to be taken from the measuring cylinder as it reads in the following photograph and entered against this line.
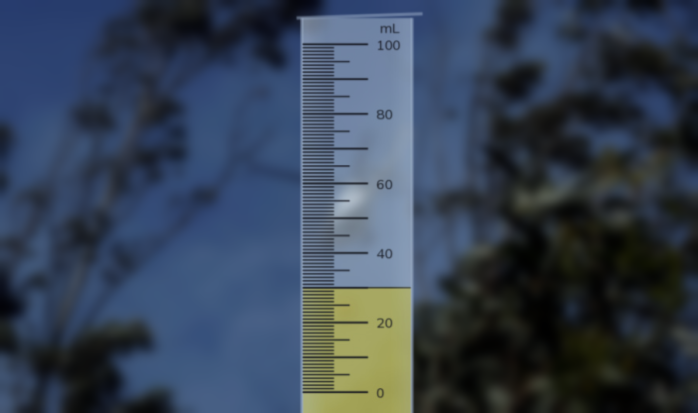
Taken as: 30 mL
